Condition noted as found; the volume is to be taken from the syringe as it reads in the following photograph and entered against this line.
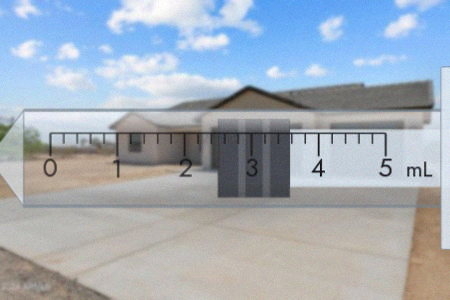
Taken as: 2.5 mL
